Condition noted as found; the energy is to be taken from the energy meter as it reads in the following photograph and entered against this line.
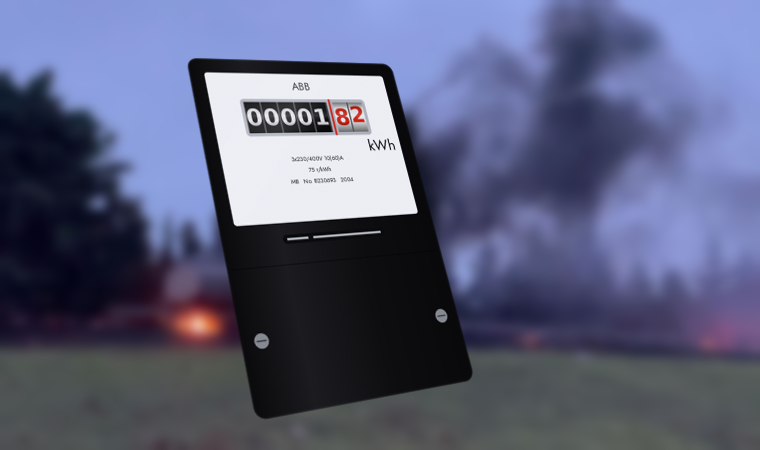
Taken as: 1.82 kWh
